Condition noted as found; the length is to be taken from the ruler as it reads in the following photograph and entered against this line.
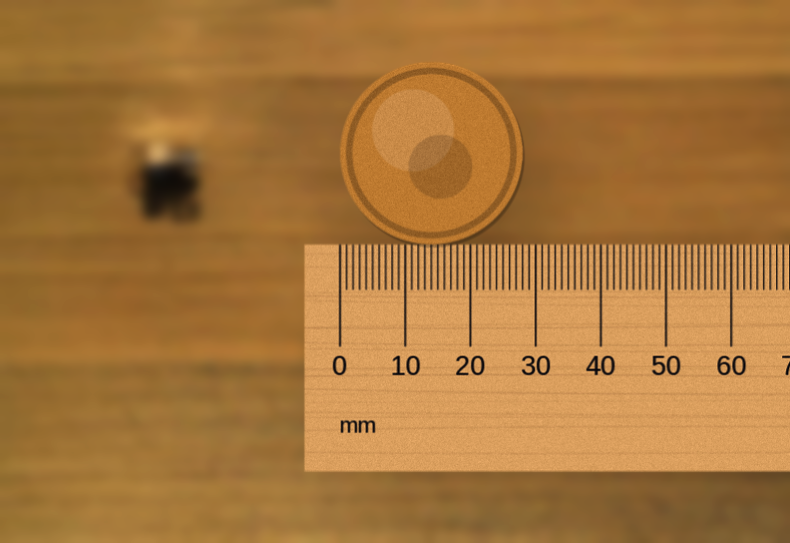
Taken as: 28 mm
